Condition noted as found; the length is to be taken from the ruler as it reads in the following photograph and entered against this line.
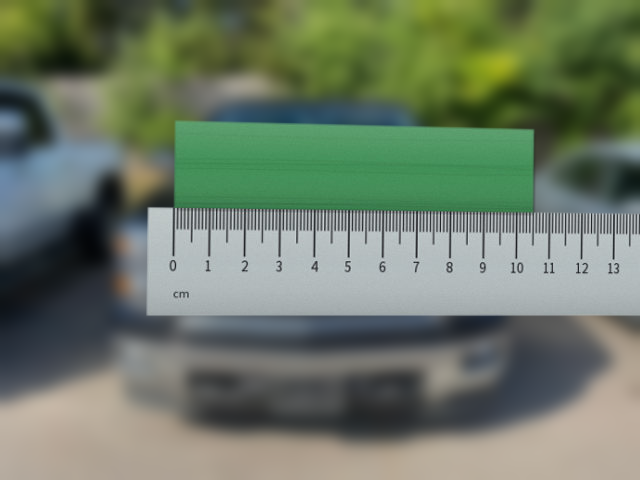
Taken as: 10.5 cm
